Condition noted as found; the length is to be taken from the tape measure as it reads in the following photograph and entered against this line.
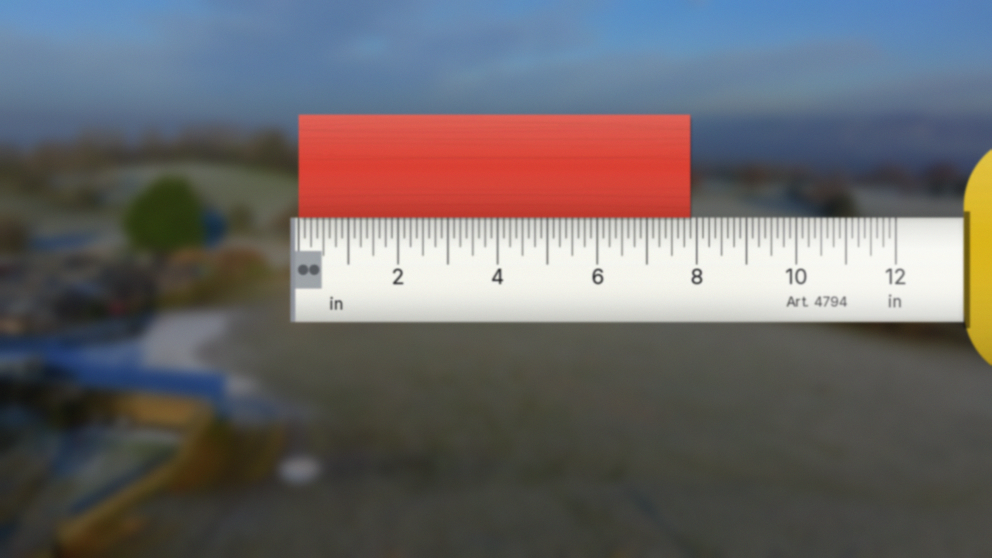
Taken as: 7.875 in
